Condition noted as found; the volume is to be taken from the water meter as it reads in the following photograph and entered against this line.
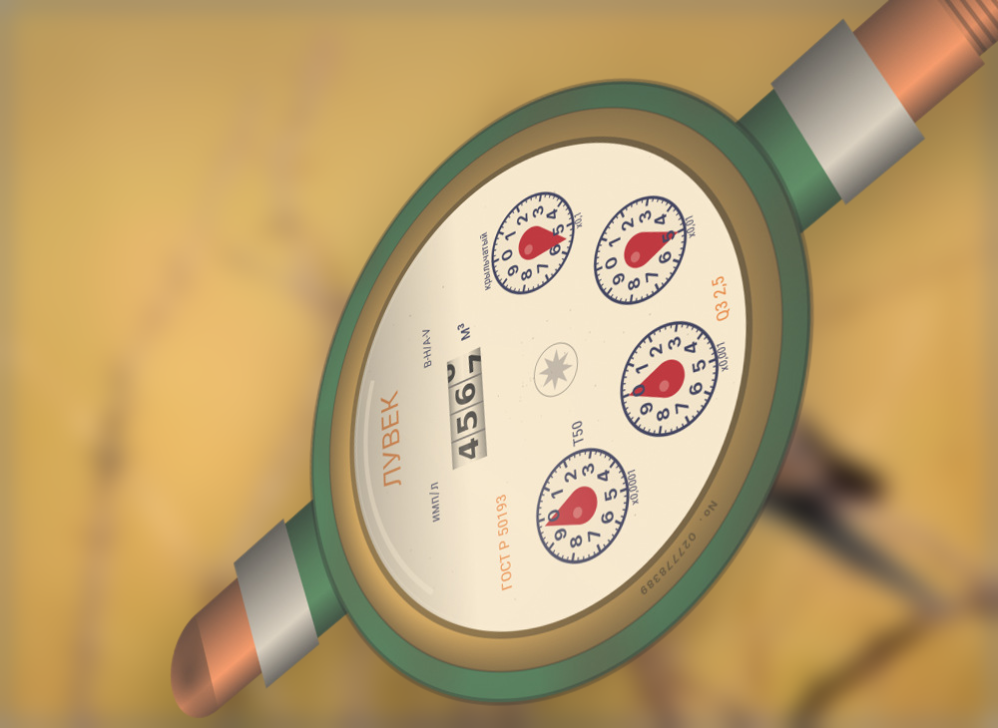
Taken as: 4566.5499 m³
